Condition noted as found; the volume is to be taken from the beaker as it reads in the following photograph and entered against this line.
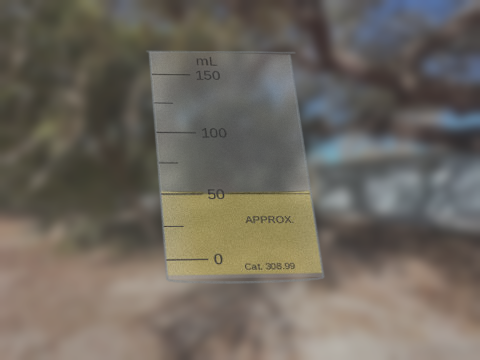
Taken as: 50 mL
